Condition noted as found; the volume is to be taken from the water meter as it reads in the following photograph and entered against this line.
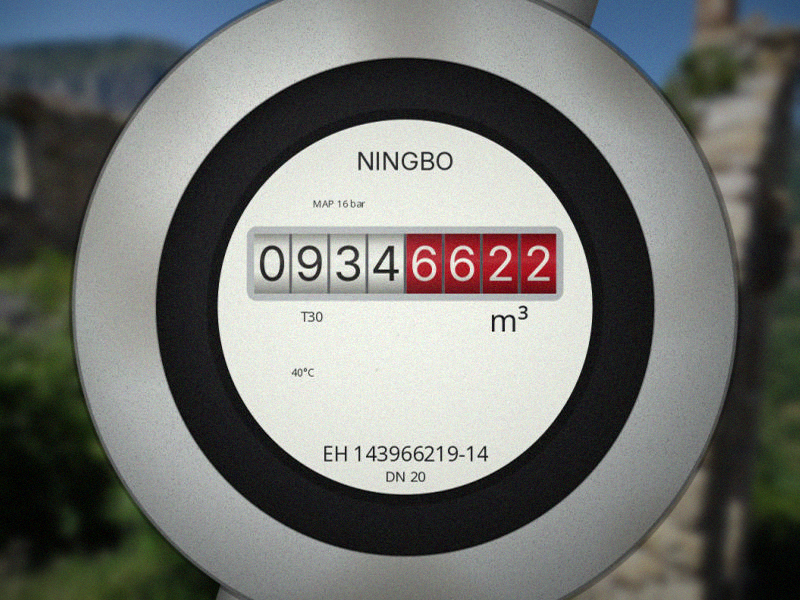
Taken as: 934.6622 m³
